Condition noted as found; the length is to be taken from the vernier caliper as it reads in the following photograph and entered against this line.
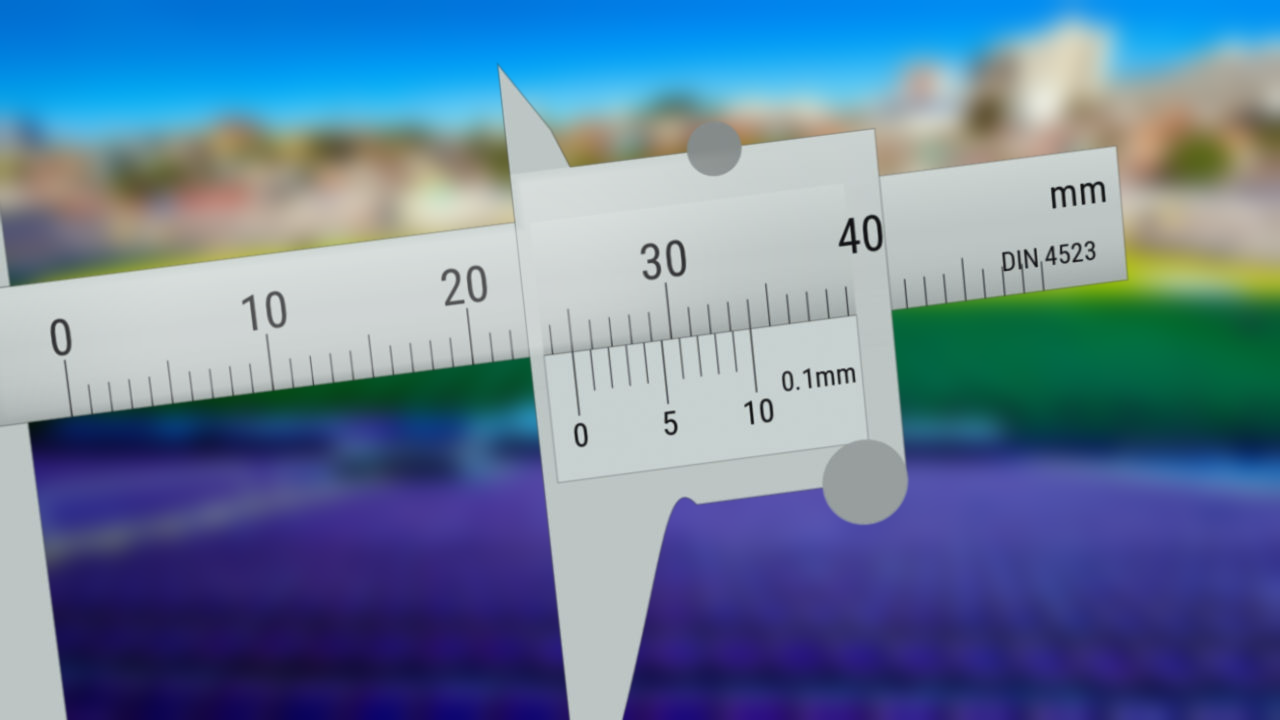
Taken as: 25.0 mm
